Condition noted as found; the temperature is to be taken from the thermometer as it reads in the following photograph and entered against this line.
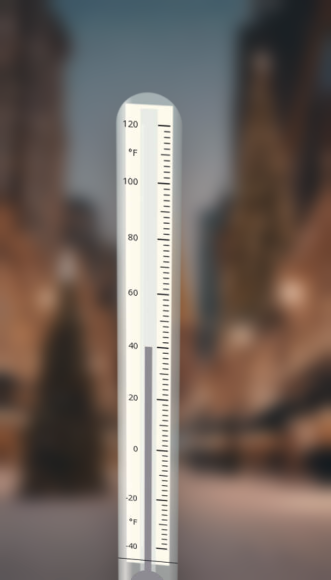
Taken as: 40 °F
